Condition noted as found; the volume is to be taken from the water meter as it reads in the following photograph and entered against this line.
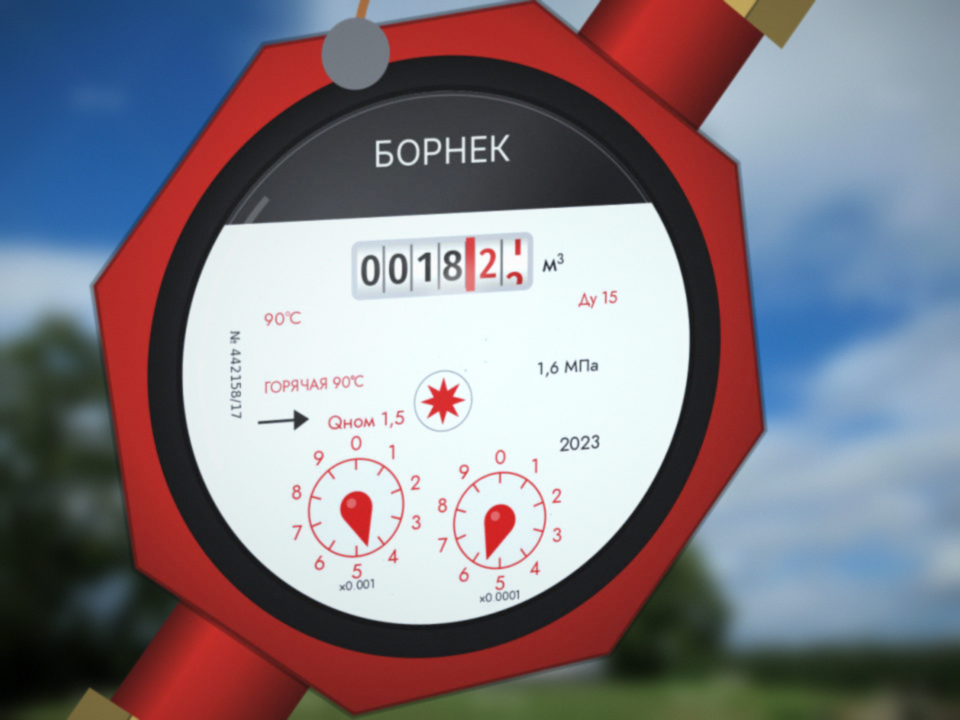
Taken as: 18.2145 m³
